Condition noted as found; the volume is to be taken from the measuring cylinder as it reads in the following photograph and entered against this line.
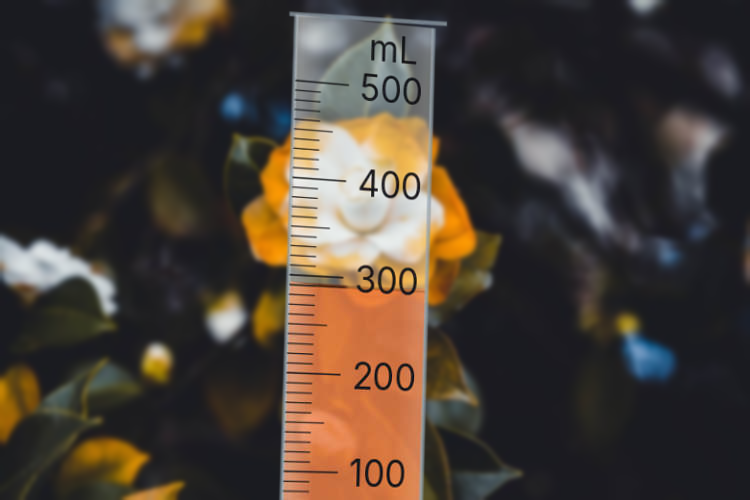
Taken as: 290 mL
